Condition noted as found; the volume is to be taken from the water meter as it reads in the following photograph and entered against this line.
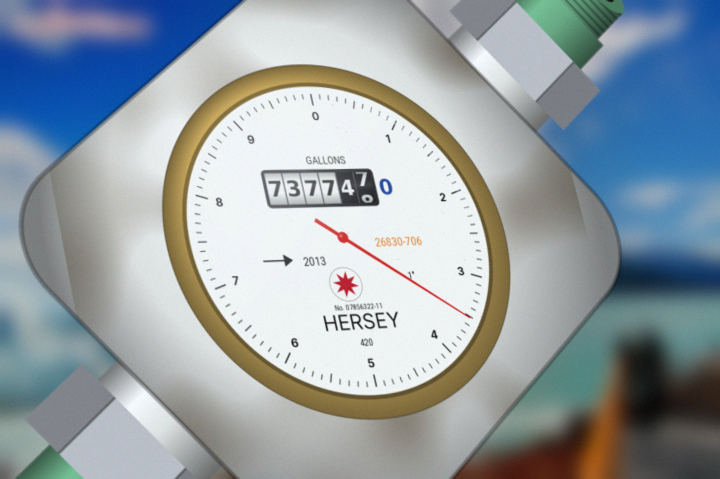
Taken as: 7377473.5 gal
